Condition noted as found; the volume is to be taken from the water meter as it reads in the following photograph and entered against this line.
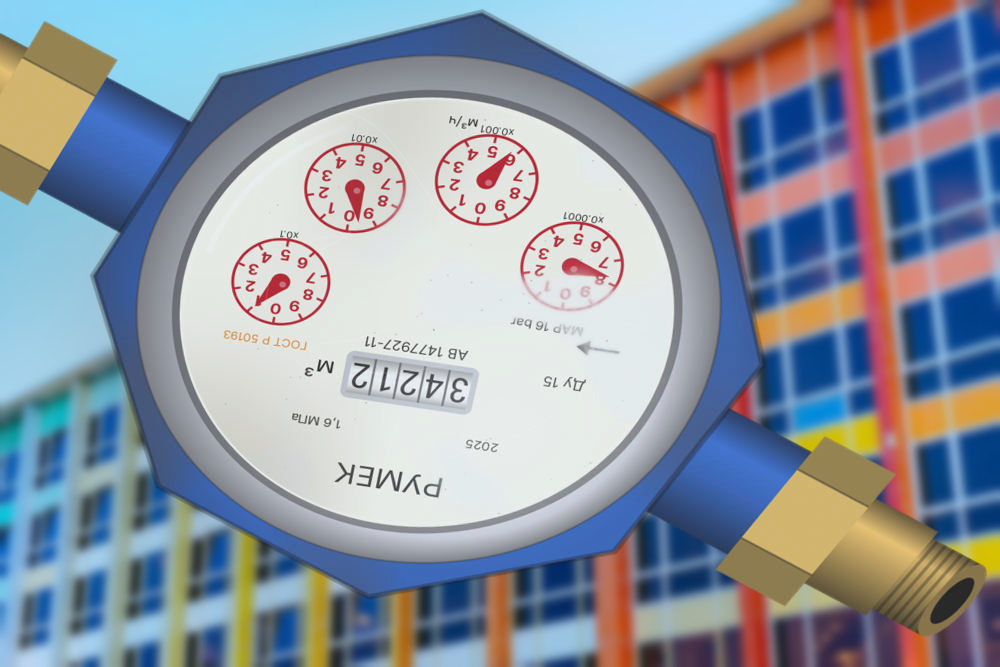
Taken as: 34212.0957 m³
